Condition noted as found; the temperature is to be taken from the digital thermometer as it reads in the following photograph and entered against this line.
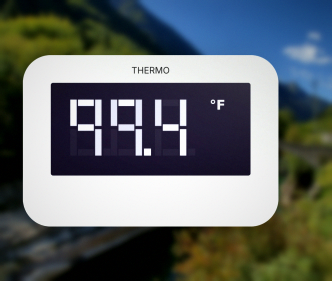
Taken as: 99.4 °F
